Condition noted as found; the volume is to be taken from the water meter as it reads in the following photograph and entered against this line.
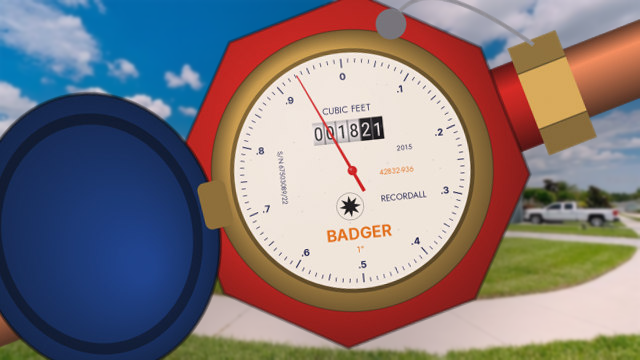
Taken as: 1820.93 ft³
